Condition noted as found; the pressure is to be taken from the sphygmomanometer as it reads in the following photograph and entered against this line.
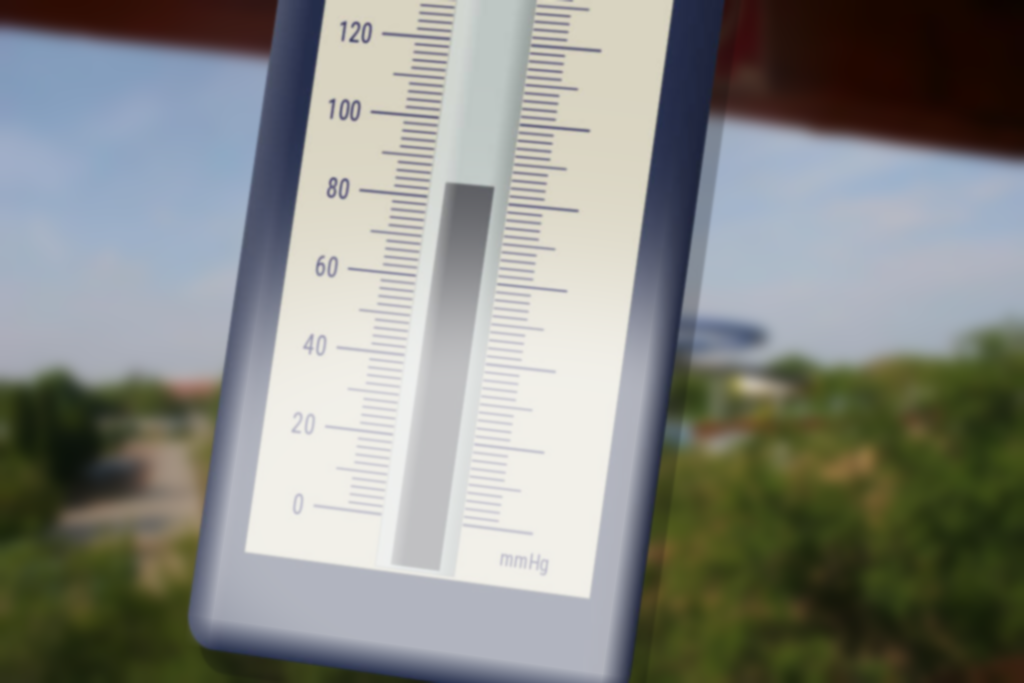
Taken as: 84 mmHg
